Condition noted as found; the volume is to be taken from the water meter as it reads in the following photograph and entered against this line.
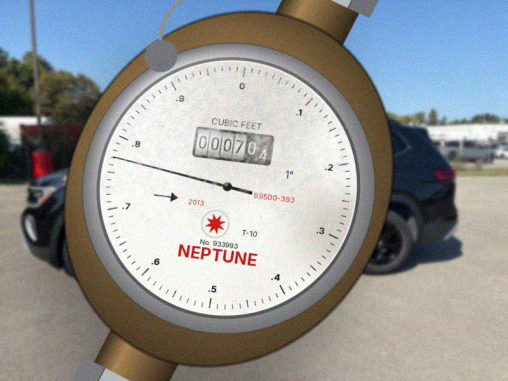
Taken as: 703.77 ft³
